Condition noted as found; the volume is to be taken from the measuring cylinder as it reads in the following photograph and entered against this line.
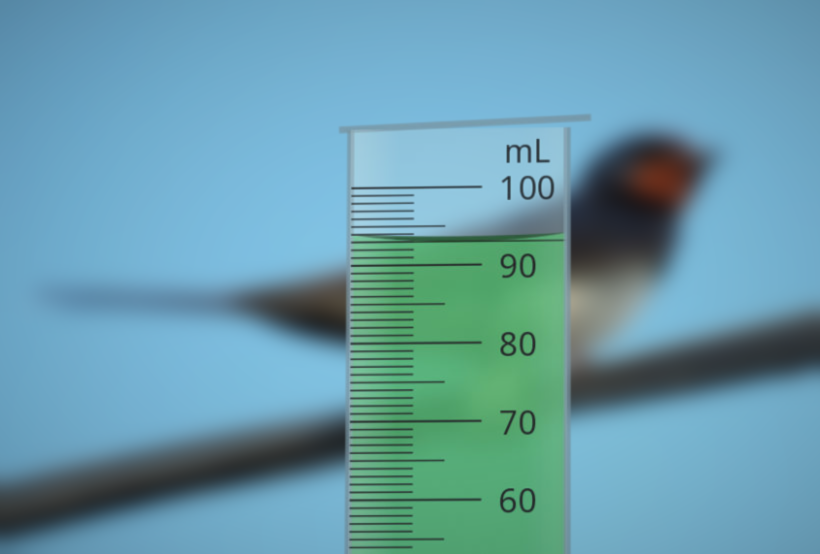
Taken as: 93 mL
